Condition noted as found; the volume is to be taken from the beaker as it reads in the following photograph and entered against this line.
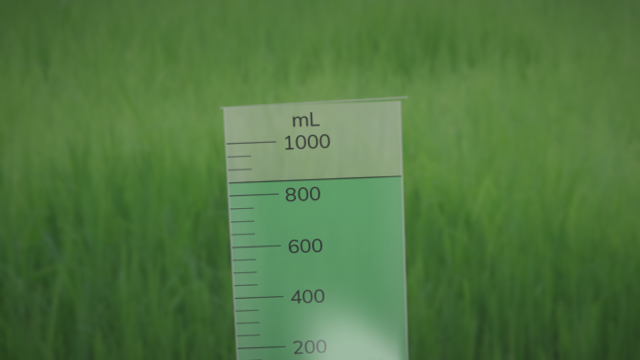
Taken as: 850 mL
